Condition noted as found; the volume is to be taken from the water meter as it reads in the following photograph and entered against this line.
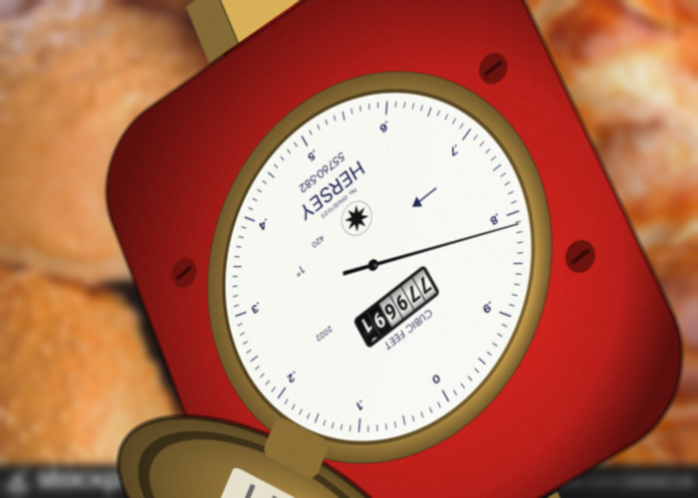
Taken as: 779690.81 ft³
